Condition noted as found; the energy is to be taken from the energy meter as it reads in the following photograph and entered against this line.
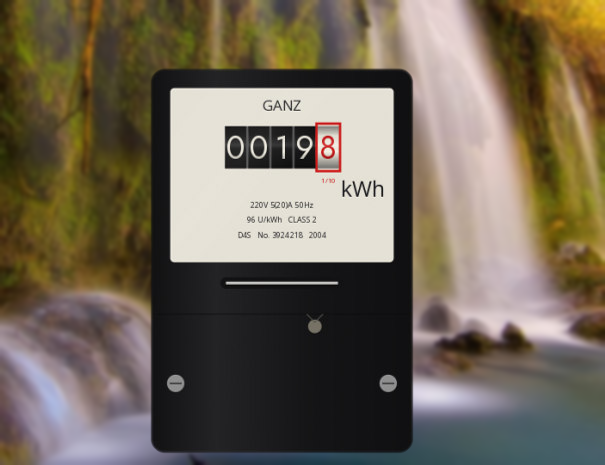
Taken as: 19.8 kWh
